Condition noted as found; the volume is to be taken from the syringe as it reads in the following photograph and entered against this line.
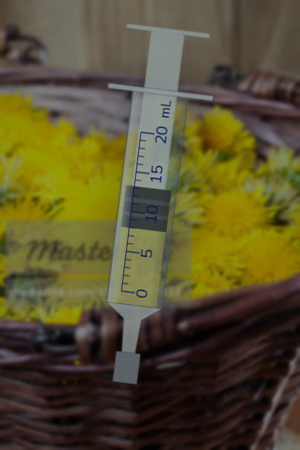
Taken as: 8 mL
